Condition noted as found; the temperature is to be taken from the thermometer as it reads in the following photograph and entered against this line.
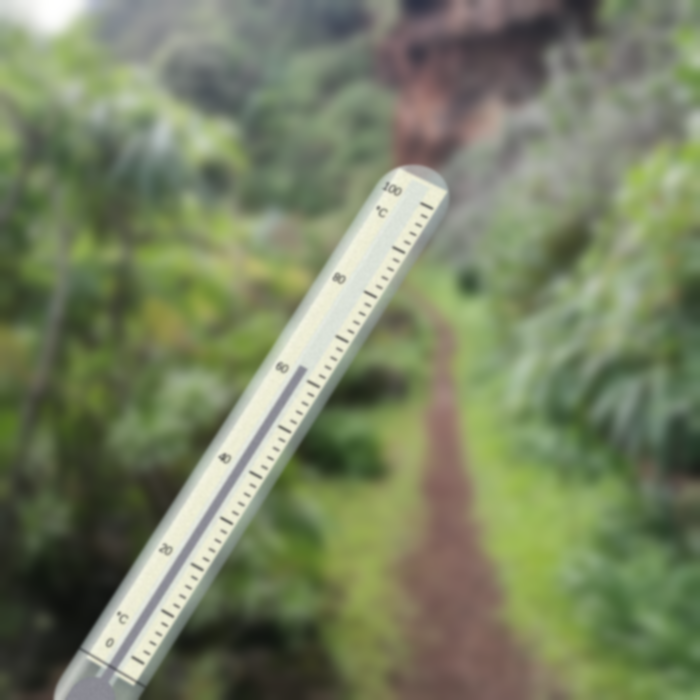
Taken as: 62 °C
